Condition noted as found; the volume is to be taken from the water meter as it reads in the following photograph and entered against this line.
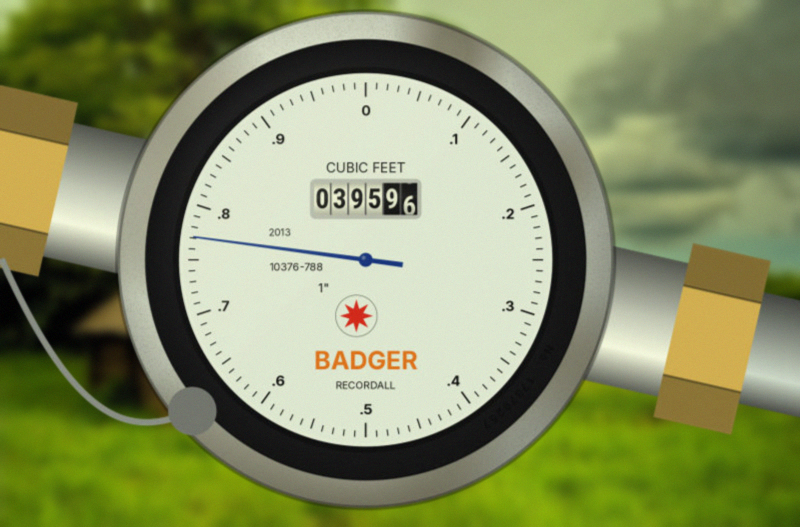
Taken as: 39595.77 ft³
